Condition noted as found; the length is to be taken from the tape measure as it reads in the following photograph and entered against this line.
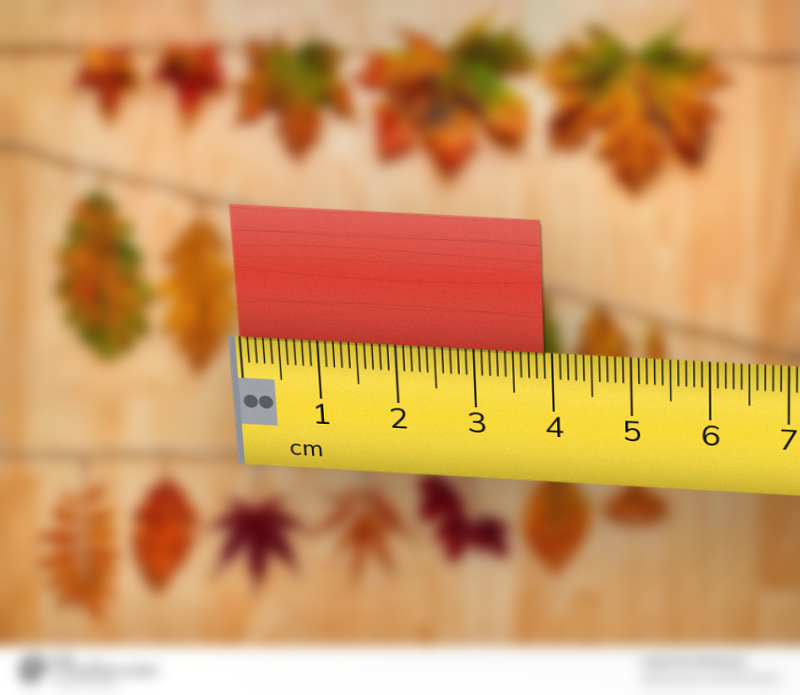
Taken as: 3.9 cm
